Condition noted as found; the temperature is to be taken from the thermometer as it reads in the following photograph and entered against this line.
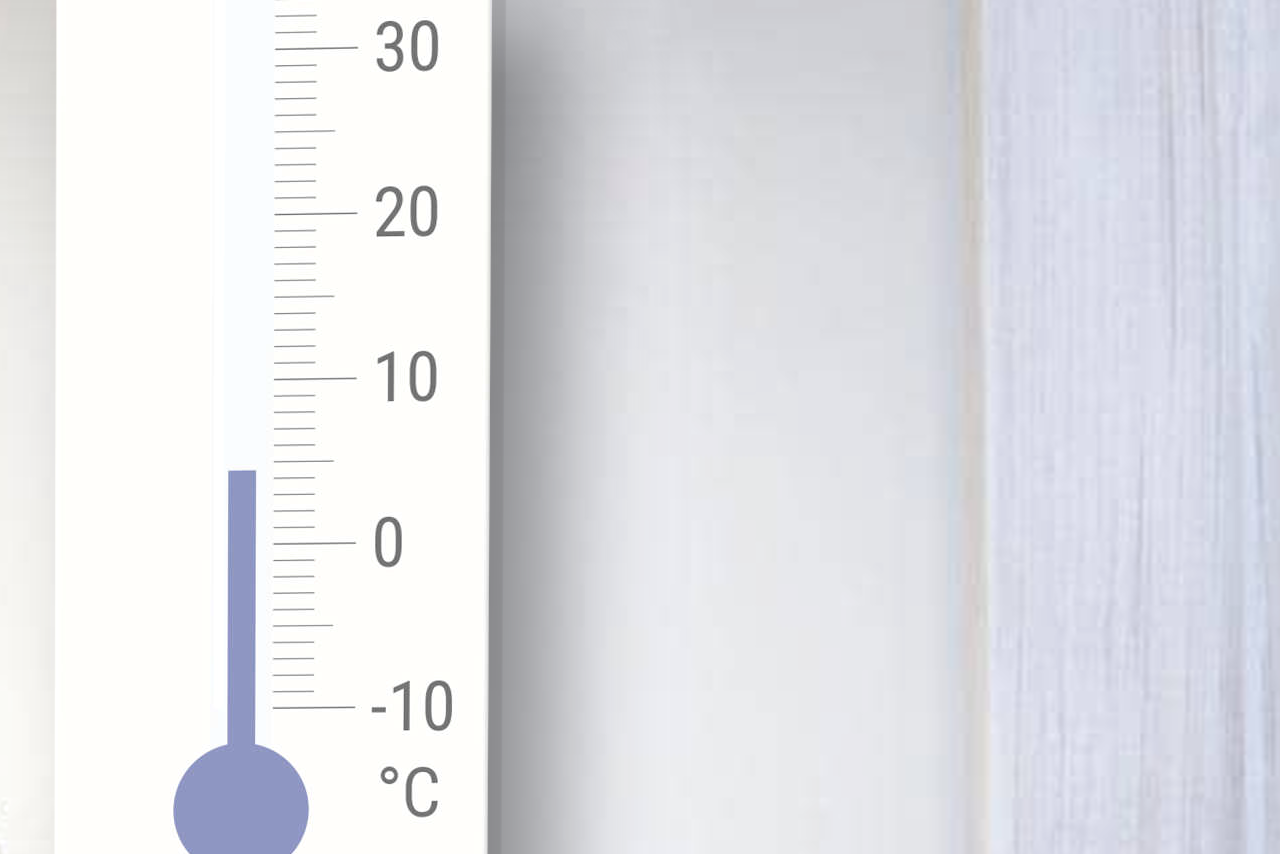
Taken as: 4.5 °C
